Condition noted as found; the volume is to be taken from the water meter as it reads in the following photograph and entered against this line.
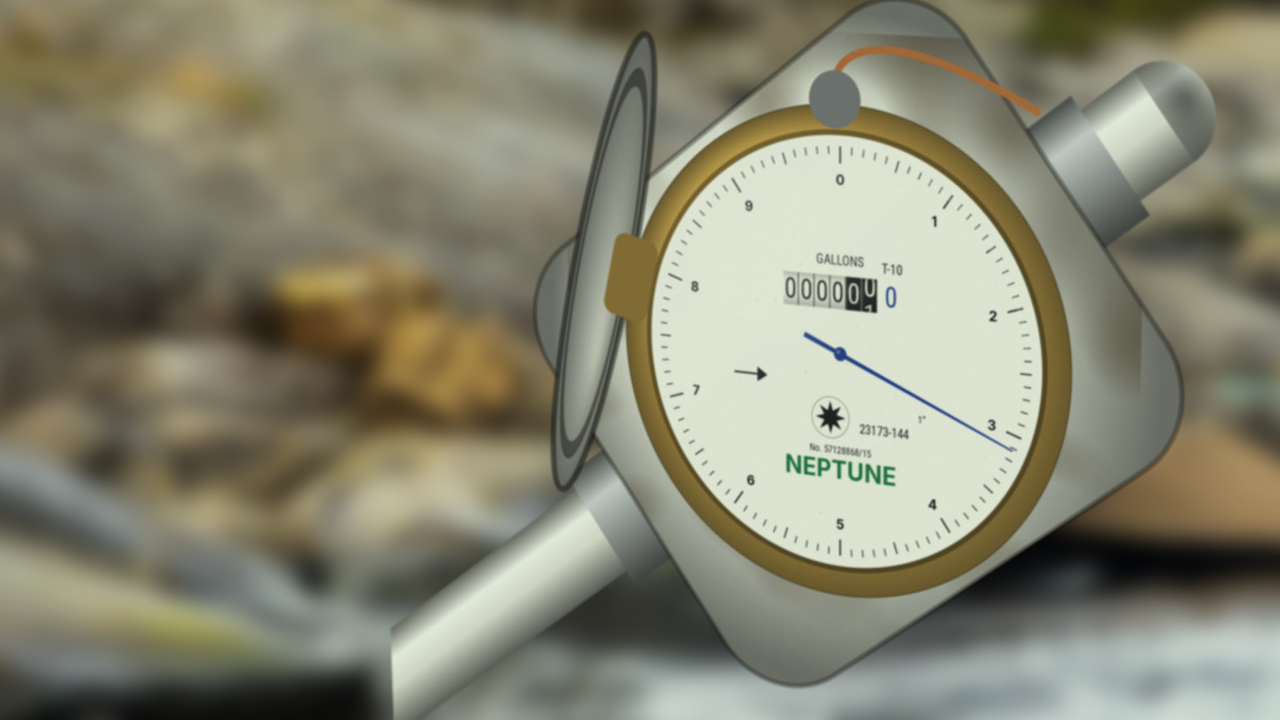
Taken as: 3.1 gal
